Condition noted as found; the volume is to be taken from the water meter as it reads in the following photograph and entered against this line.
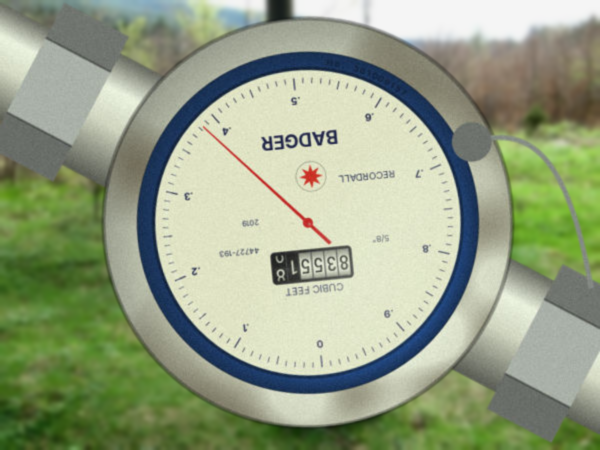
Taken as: 835518.38 ft³
